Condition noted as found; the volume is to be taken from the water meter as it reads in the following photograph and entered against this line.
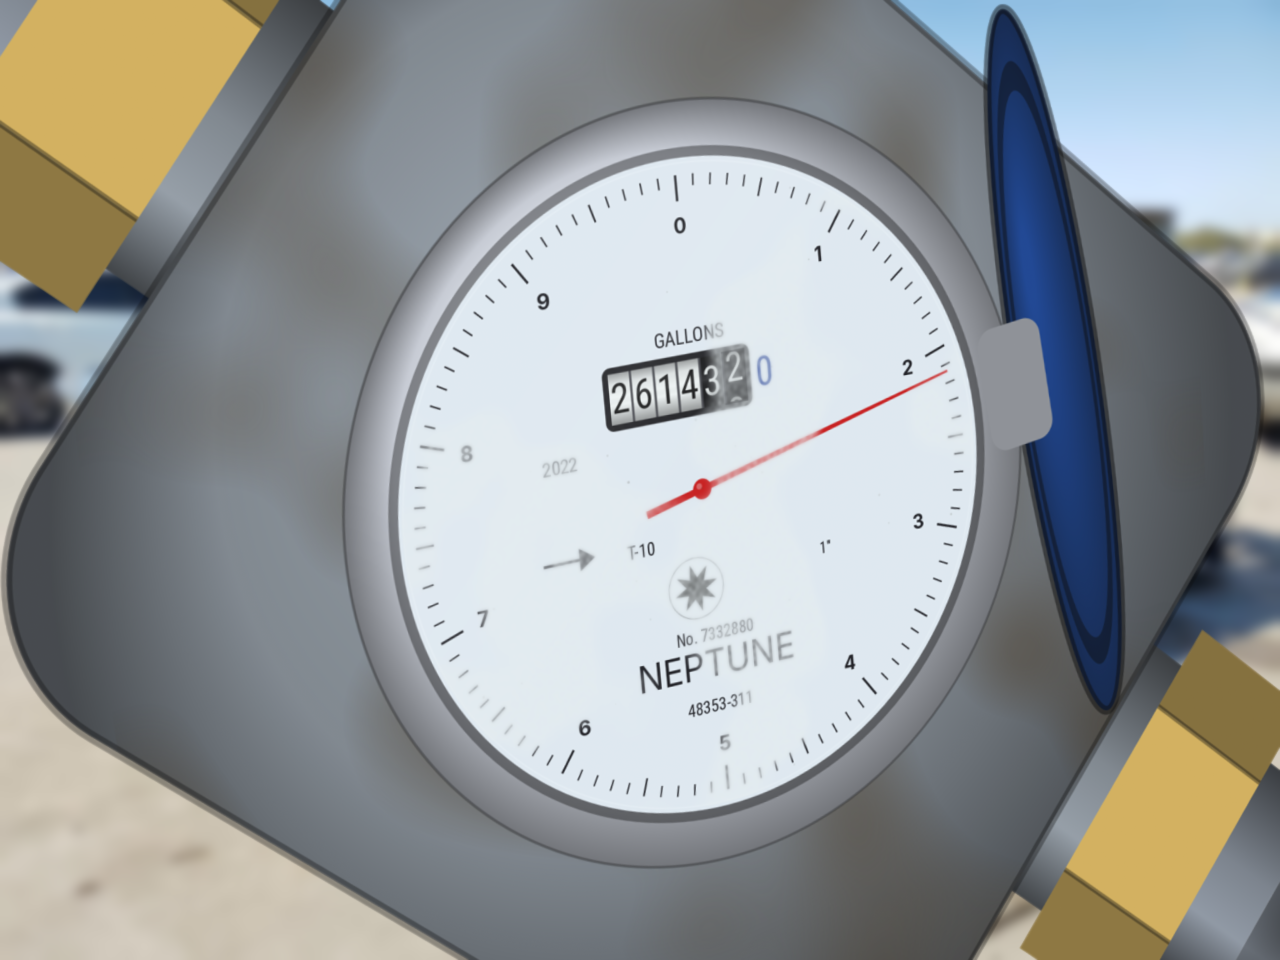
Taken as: 2614322.1 gal
